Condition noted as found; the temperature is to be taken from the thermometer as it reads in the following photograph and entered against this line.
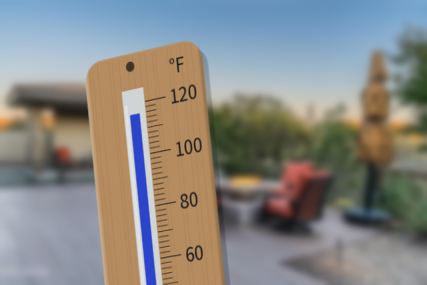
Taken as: 116 °F
